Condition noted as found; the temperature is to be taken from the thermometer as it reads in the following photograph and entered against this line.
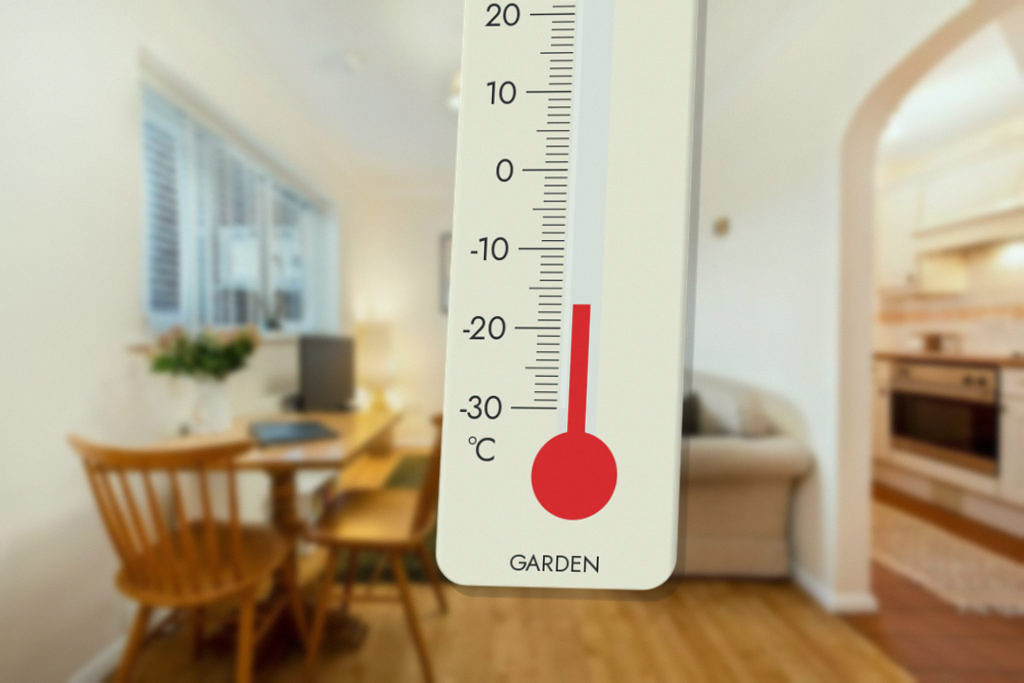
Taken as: -17 °C
